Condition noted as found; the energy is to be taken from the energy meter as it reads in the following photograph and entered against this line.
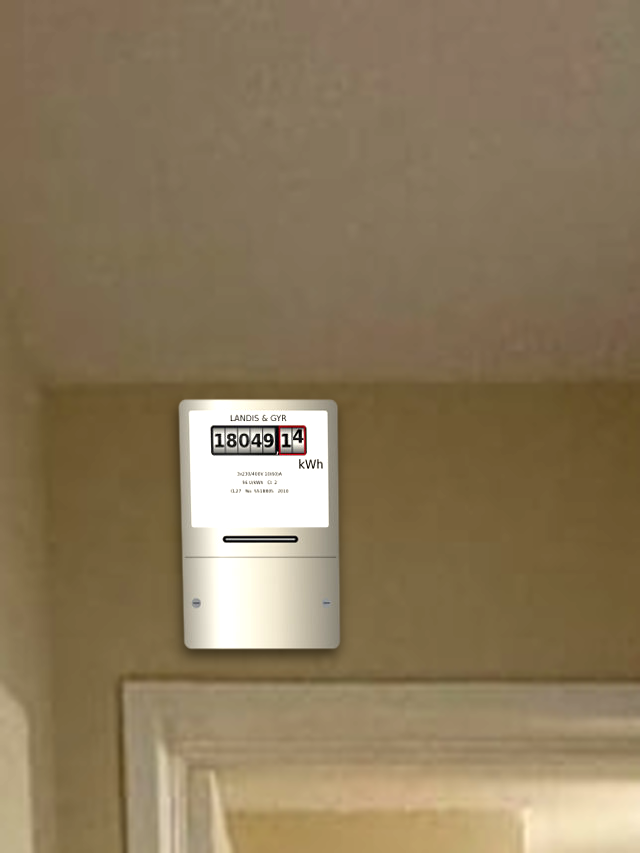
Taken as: 18049.14 kWh
